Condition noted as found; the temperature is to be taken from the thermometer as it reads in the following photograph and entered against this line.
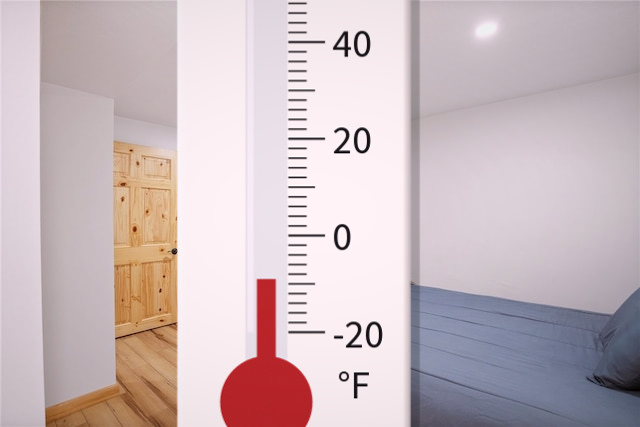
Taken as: -9 °F
